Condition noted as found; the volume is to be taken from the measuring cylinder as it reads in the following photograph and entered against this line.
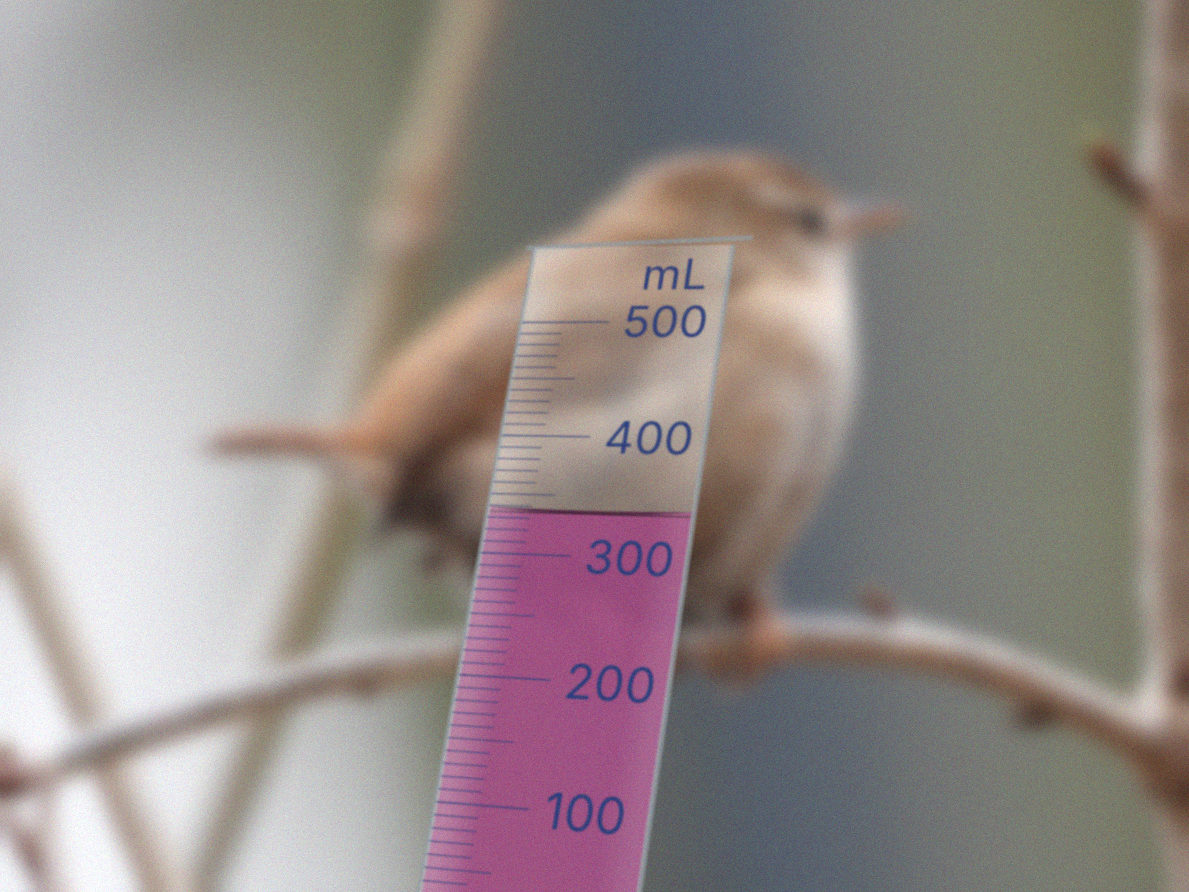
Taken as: 335 mL
